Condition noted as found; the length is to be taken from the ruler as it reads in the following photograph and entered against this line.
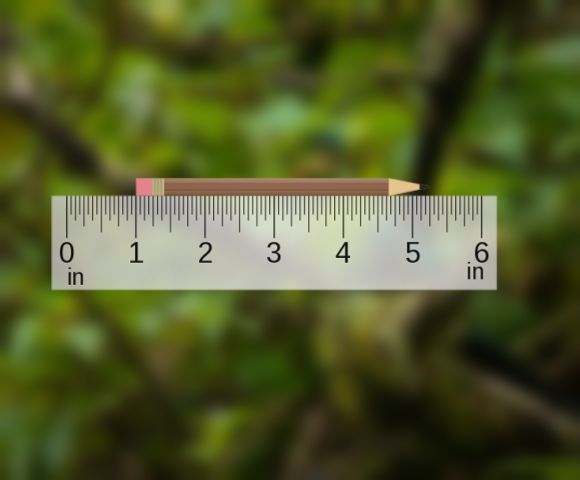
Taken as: 4.25 in
